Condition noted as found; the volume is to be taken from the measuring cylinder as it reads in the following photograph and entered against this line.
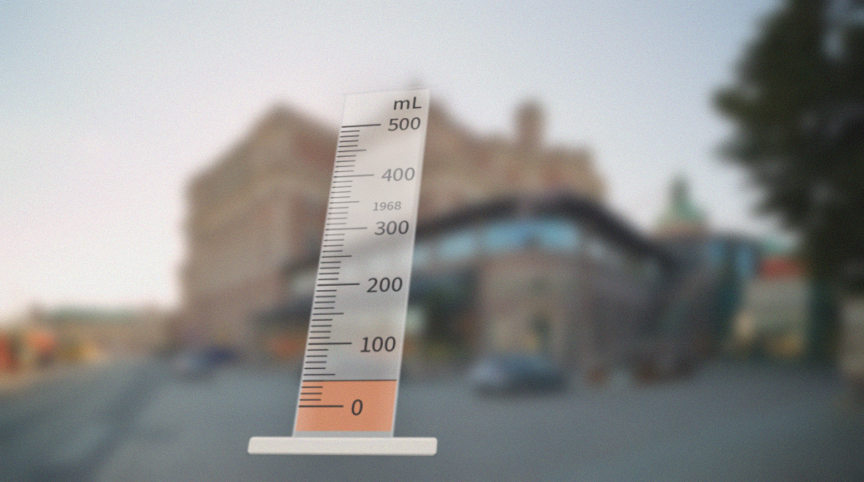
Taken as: 40 mL
